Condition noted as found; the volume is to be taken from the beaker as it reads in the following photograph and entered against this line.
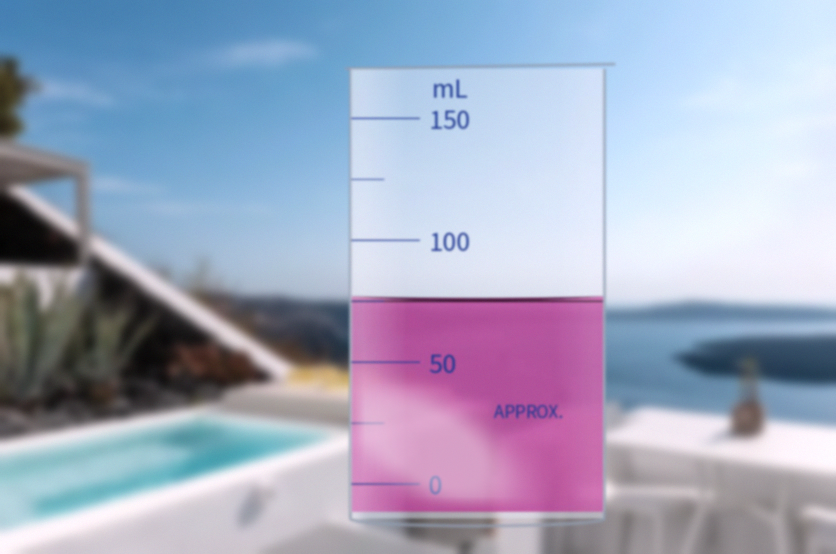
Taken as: 75 mL
